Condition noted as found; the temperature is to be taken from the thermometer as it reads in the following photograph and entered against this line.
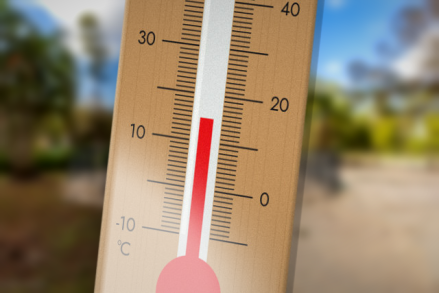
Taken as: 15 °C
